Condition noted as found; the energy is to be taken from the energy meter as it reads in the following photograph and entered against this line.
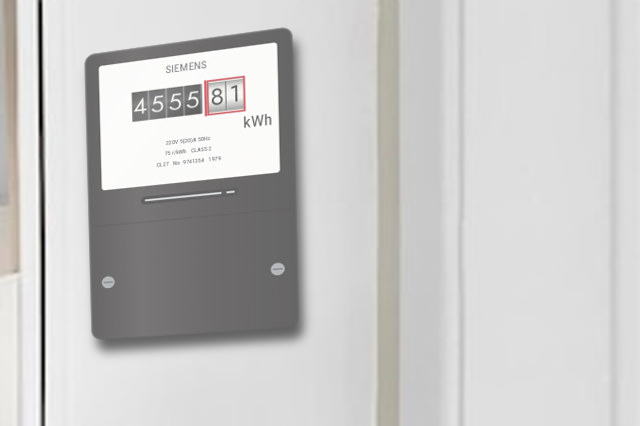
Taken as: 4555.81 kWh
